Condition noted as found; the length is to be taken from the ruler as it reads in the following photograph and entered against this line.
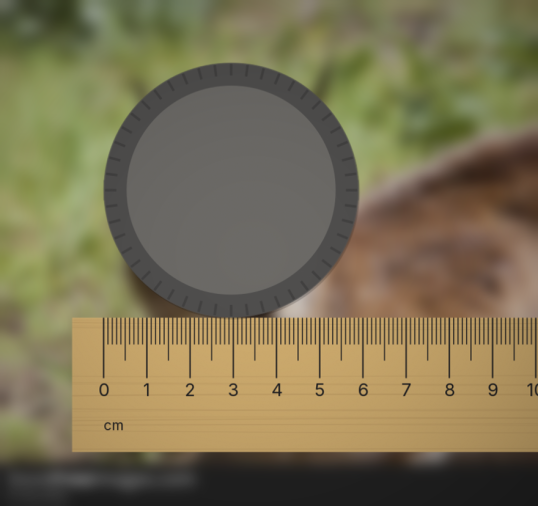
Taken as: 5.9 cm
